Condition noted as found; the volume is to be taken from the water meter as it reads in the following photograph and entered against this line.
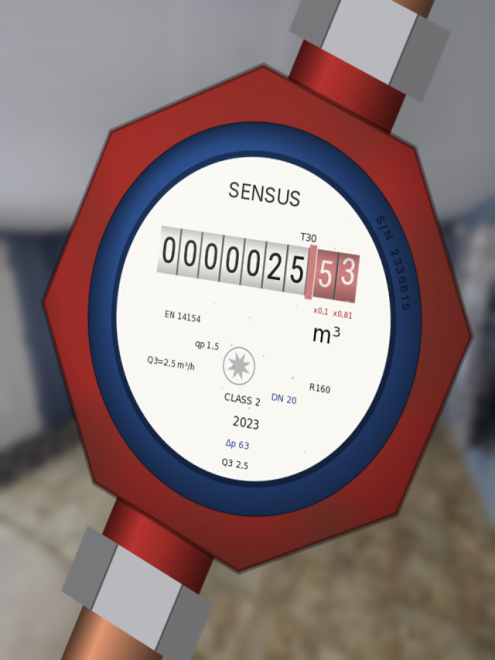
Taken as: 25.53 m³
